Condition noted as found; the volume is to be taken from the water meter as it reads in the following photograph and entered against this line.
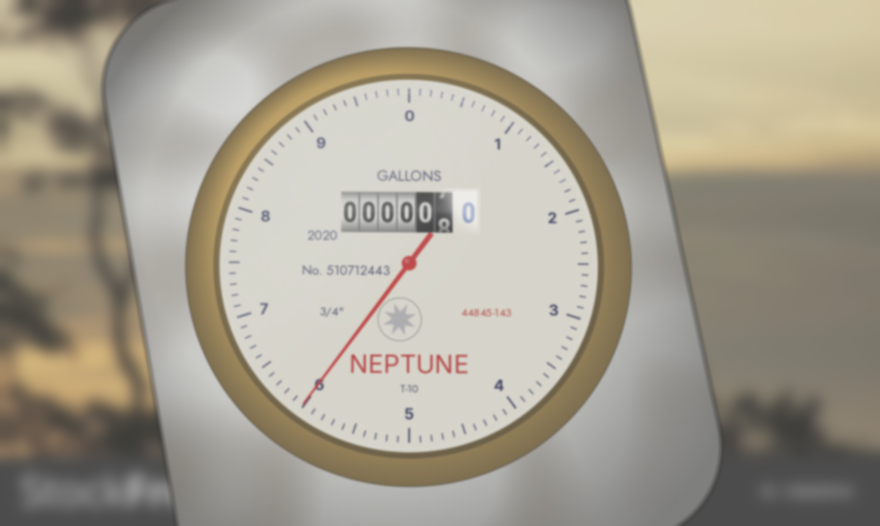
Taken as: 76.0 gal
